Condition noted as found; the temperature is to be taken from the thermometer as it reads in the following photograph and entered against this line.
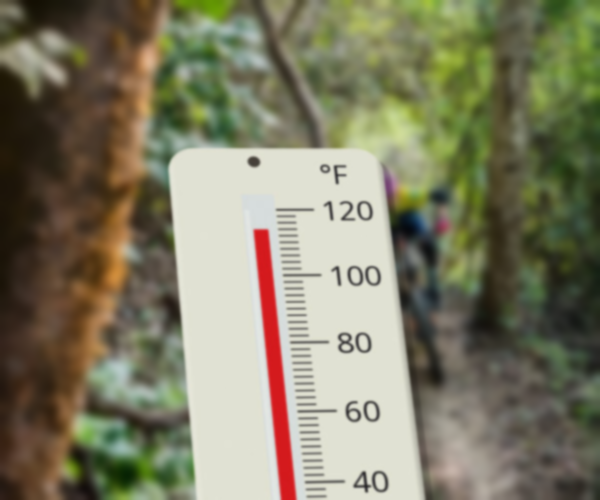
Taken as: 114 °F
